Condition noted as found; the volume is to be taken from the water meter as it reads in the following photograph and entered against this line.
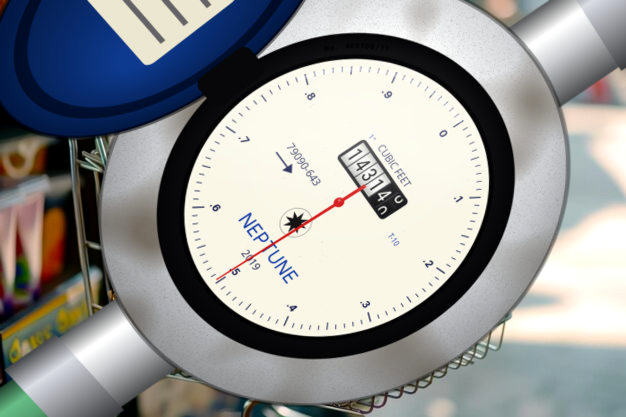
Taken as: 143148.50 ft³
